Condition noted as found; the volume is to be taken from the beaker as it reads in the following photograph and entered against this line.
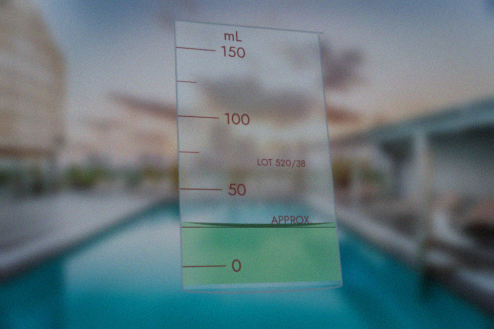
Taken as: 25 mL
